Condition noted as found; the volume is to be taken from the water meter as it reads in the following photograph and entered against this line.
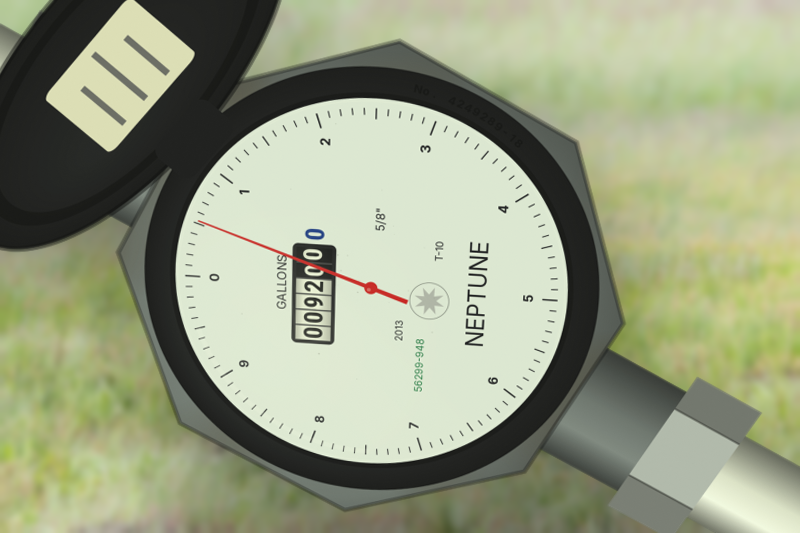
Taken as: 92000.5 gal
